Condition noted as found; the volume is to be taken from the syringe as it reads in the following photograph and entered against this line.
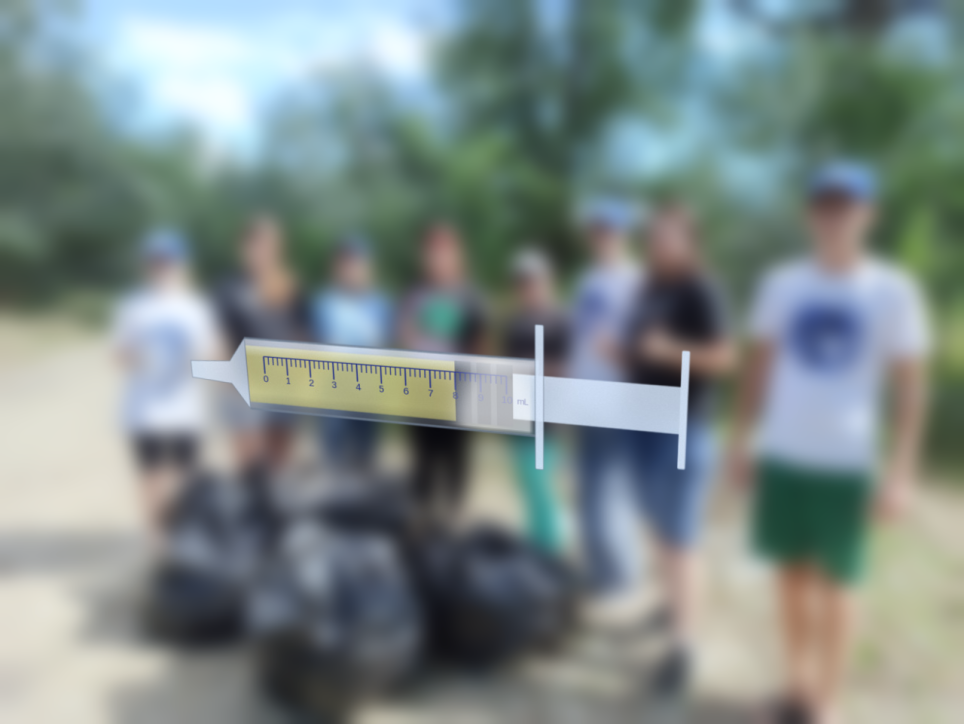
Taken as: 8 mL
